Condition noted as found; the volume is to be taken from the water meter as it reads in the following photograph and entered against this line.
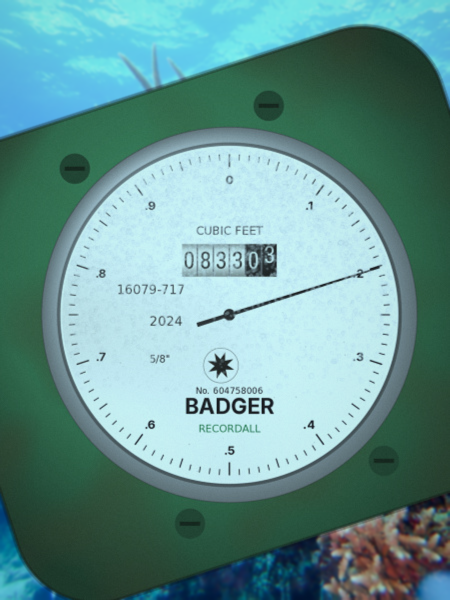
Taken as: 83303.20 ft³
